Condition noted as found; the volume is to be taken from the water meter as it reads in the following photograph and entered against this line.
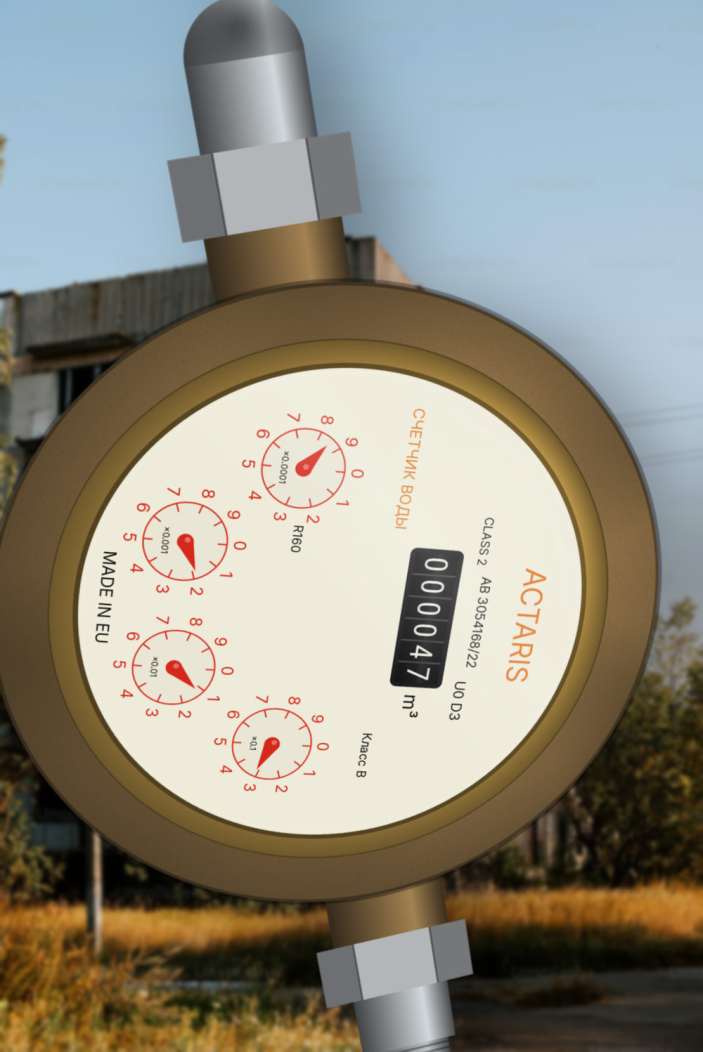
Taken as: 47.3118 m³
